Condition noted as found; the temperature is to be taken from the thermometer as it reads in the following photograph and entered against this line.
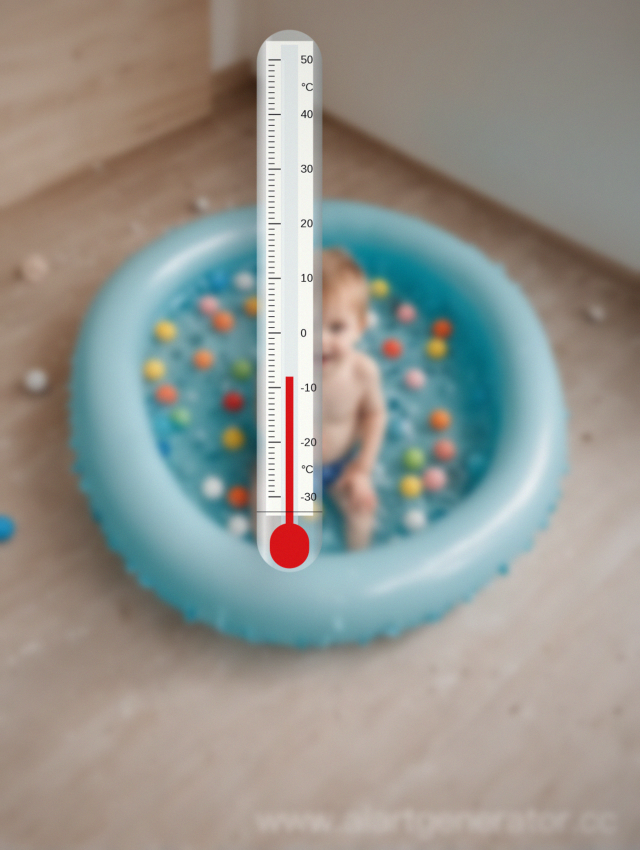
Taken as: -8 °C
